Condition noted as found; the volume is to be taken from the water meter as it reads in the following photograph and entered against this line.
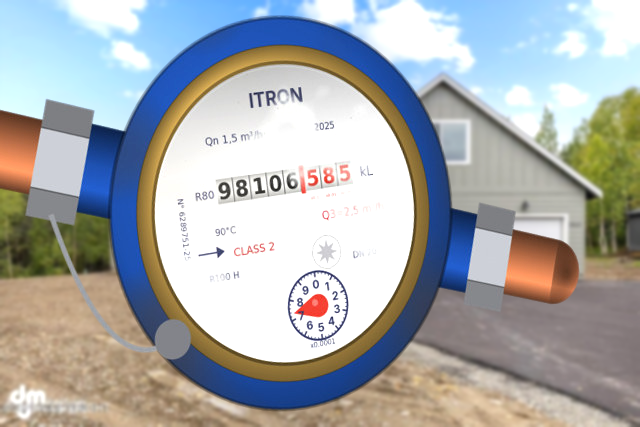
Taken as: 98106.5857 kL
